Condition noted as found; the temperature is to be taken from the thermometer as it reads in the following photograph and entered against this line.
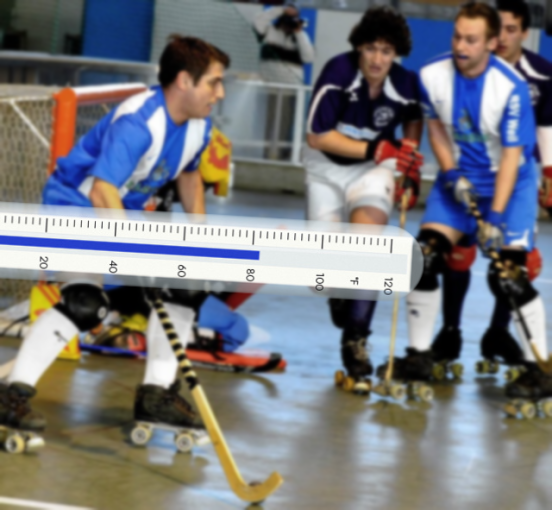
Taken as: 82 °F
